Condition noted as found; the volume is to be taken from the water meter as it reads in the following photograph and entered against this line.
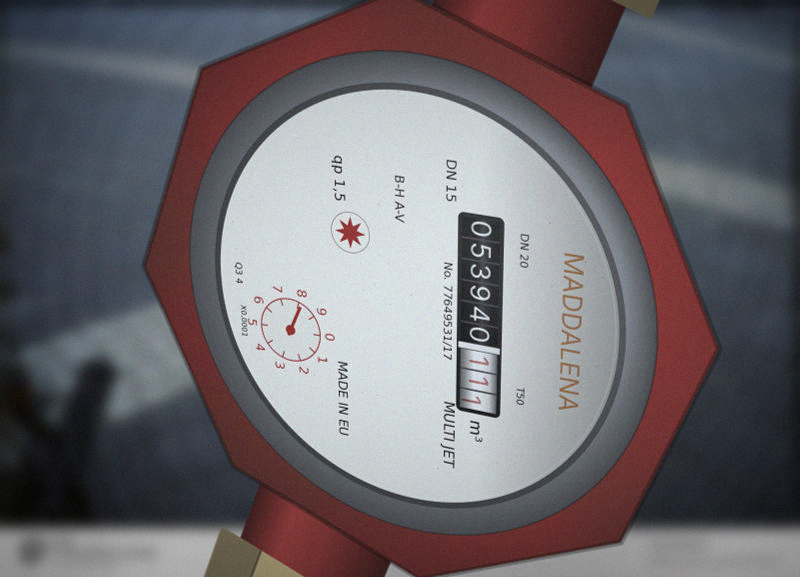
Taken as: 53940.1108 m³
